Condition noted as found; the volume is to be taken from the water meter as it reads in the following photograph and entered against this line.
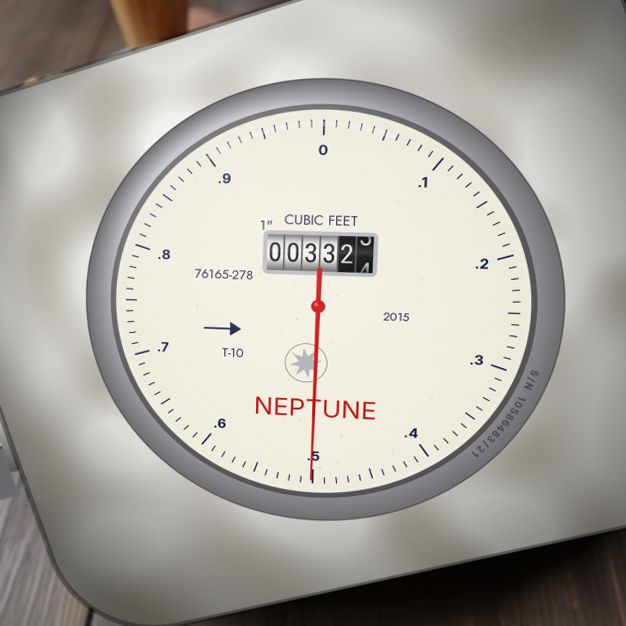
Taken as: 3323.50 ft³
